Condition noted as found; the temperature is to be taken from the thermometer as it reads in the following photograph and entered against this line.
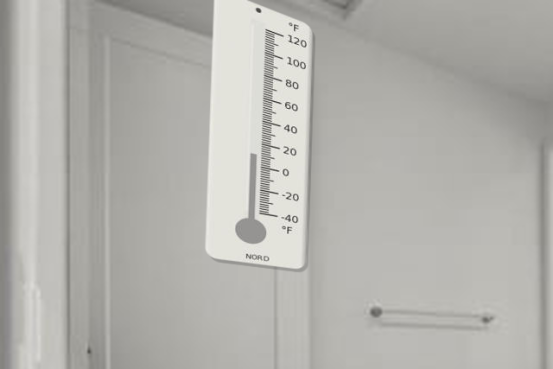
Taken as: 10 °F
